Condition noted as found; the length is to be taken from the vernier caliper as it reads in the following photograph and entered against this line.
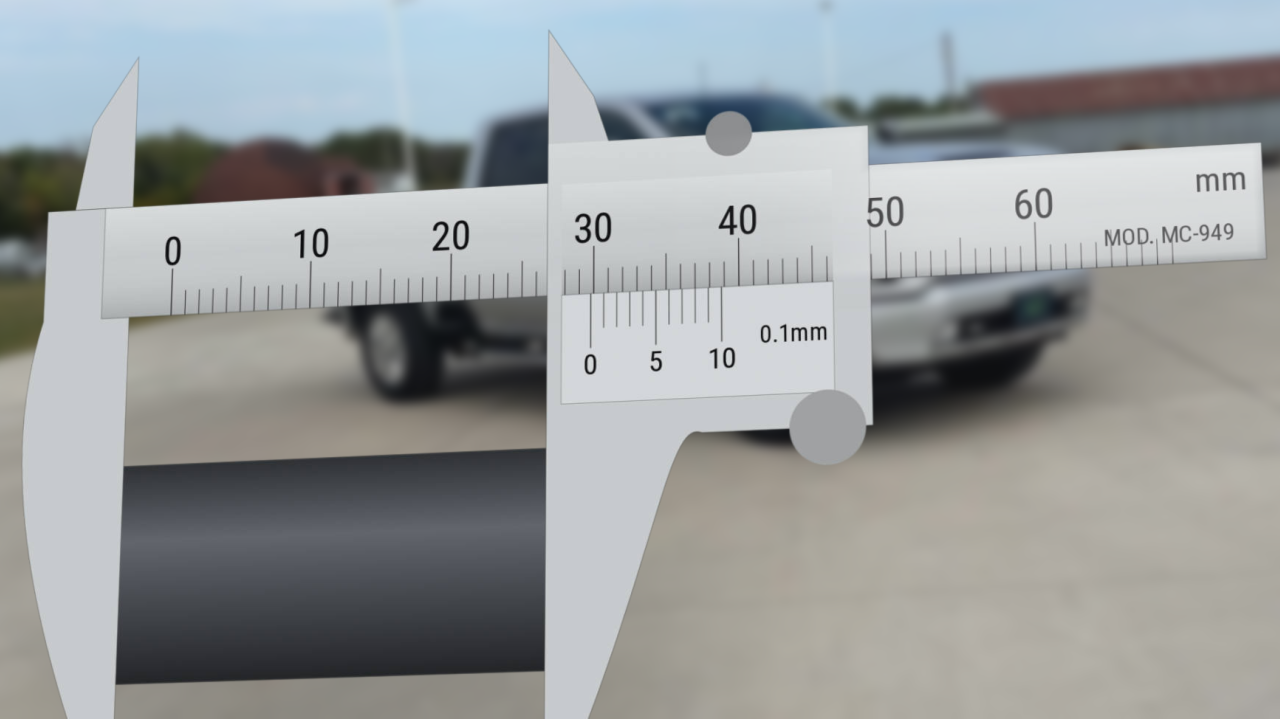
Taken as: 29.8 mm
